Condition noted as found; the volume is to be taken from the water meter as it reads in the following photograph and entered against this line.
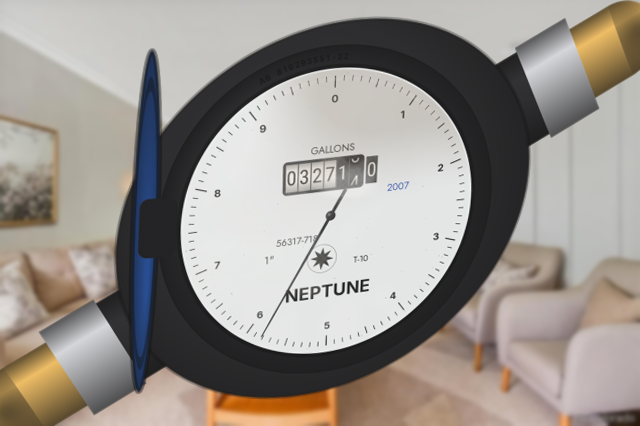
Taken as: 327135.8 gal
